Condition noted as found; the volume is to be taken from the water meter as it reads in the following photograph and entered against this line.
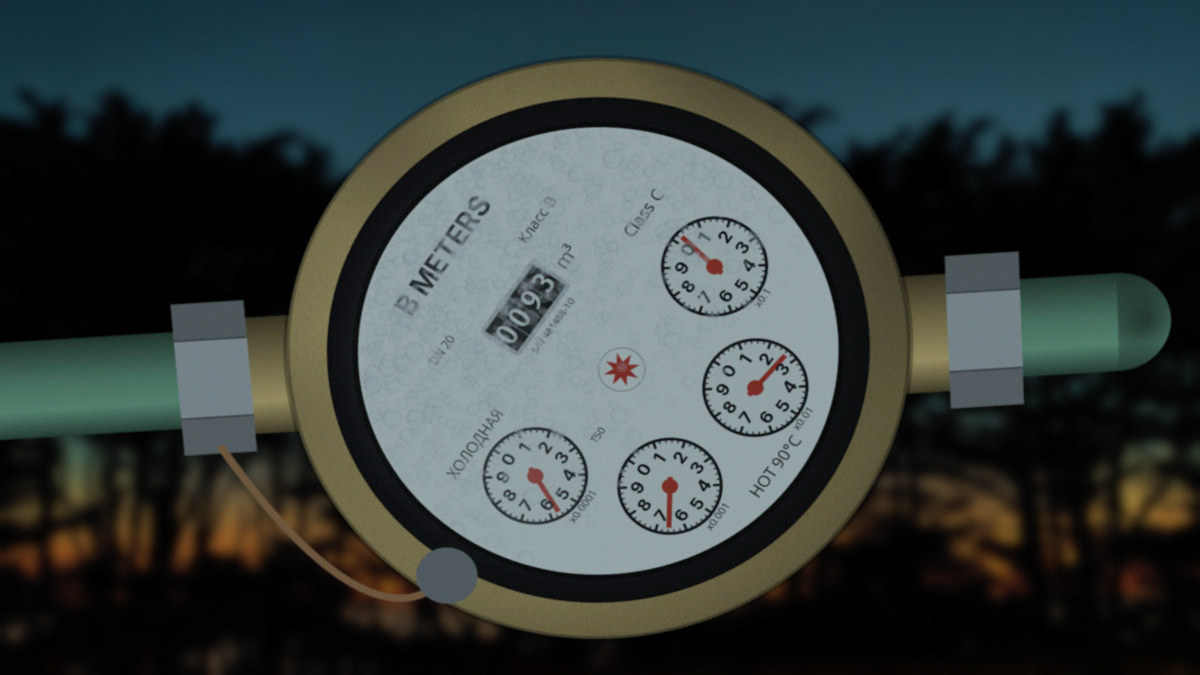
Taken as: 93.0265 m³
